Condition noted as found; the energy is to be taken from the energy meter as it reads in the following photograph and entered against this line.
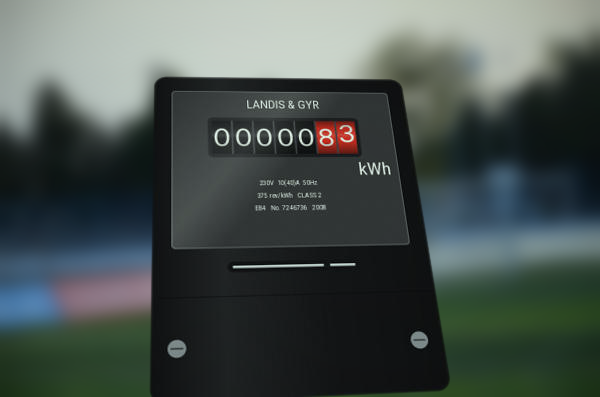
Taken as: 0.83 kWh
